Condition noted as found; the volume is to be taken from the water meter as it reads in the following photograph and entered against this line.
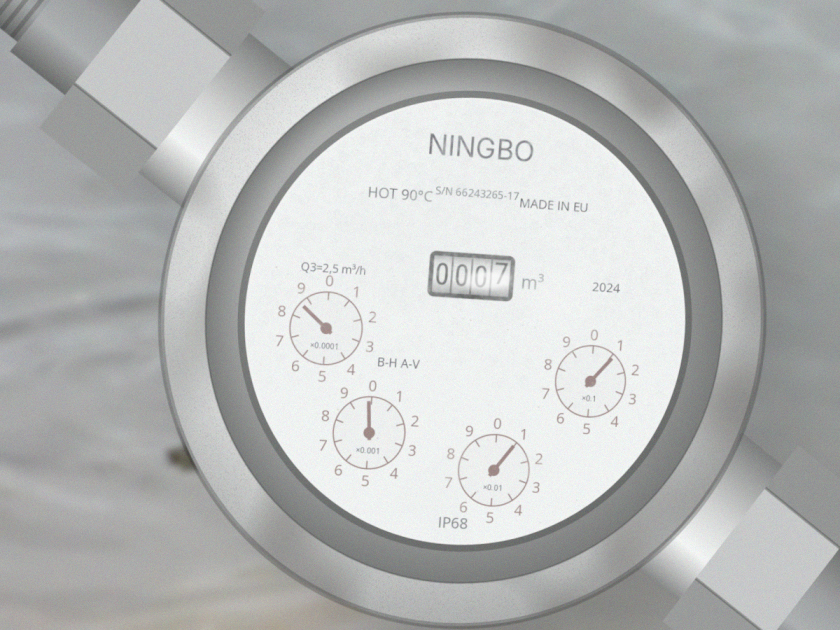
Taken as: 7.1098 m³
